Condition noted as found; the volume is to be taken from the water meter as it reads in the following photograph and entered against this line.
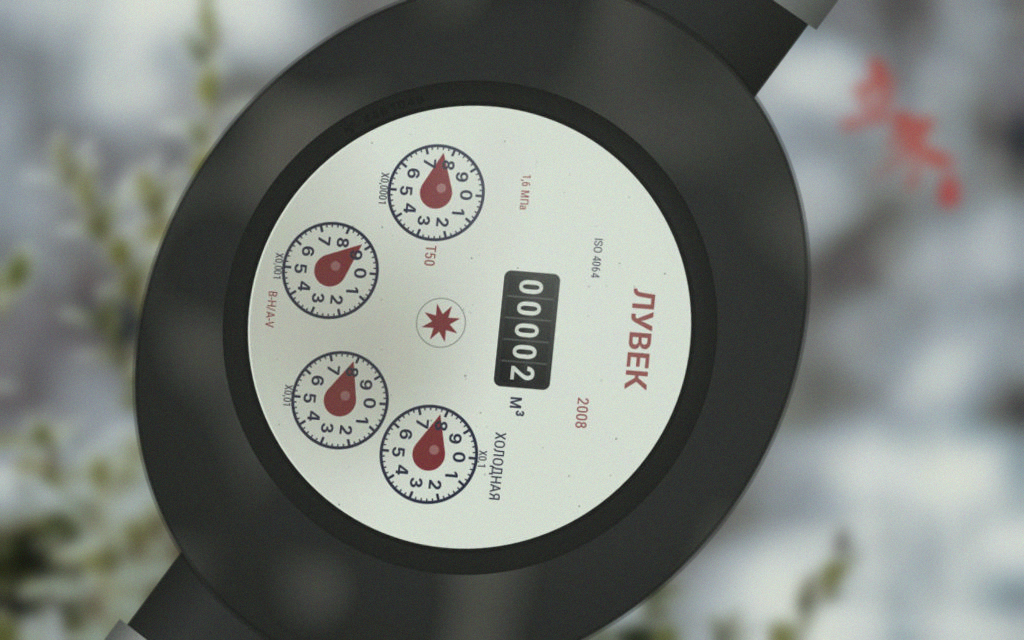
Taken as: 2.7787 m³
